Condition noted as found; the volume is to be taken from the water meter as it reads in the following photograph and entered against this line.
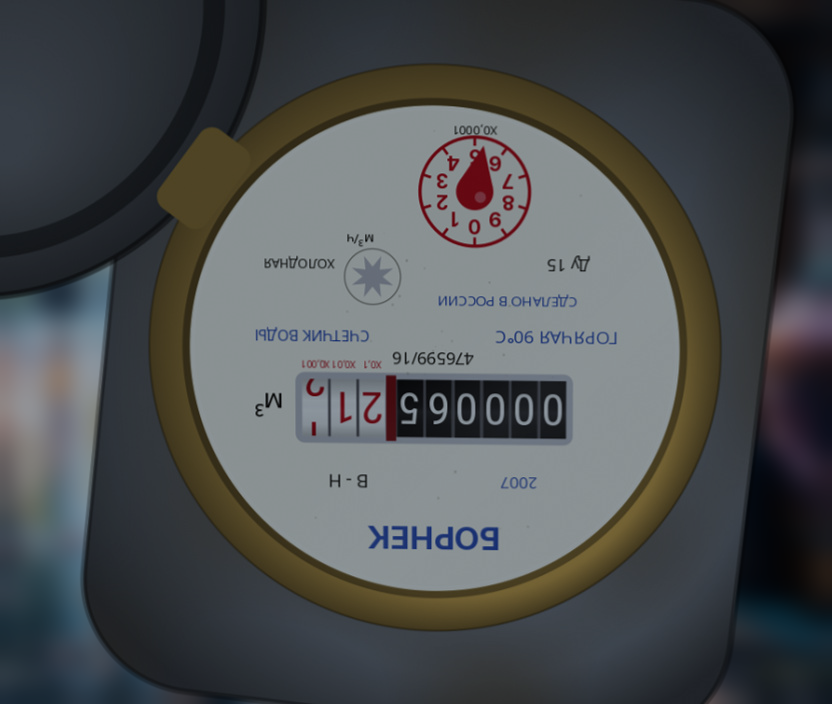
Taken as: 65.2115 m³
